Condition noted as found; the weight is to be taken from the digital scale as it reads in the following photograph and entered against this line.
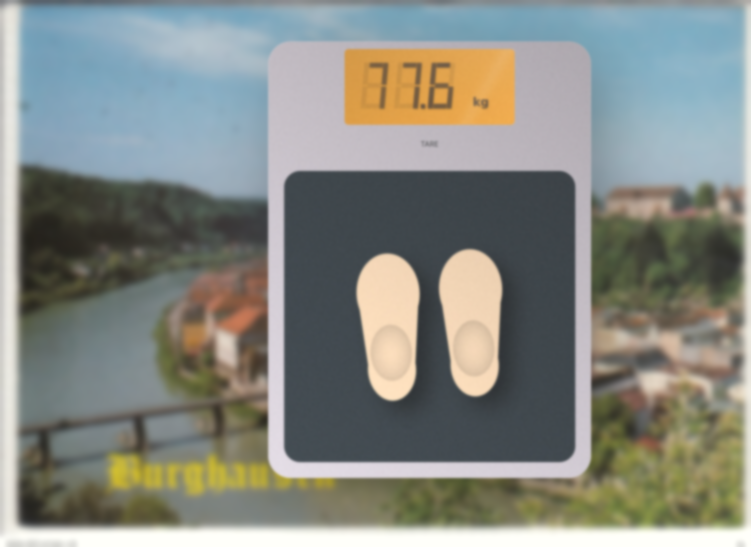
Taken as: 77.6 kg
